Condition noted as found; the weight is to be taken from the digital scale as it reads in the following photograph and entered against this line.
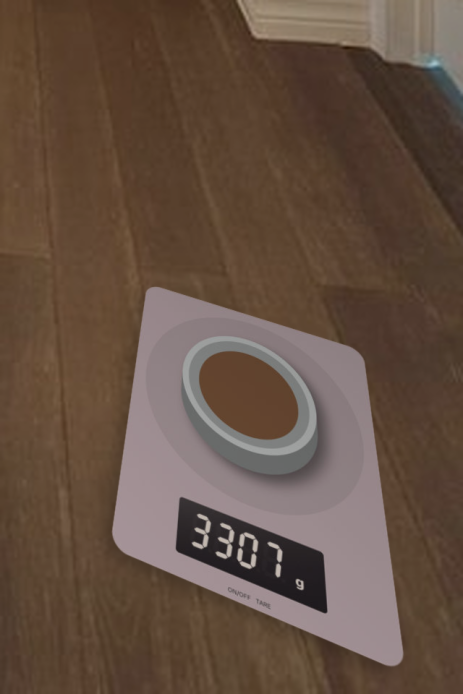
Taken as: 3307 g
